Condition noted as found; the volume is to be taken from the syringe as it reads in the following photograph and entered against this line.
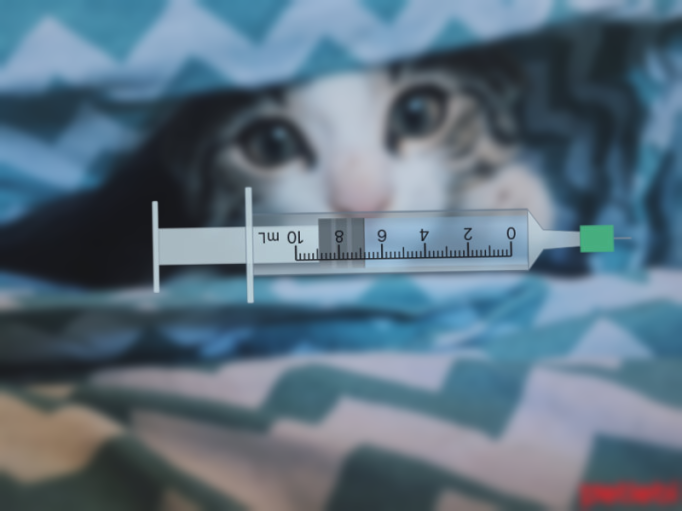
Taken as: 6.8 mL
